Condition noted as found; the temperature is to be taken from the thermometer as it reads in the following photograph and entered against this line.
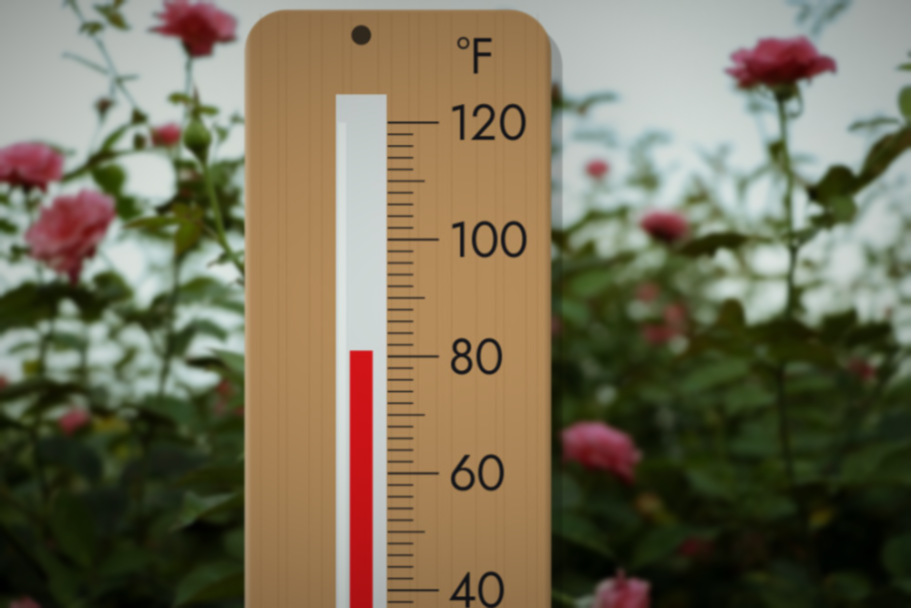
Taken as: 81 °F
